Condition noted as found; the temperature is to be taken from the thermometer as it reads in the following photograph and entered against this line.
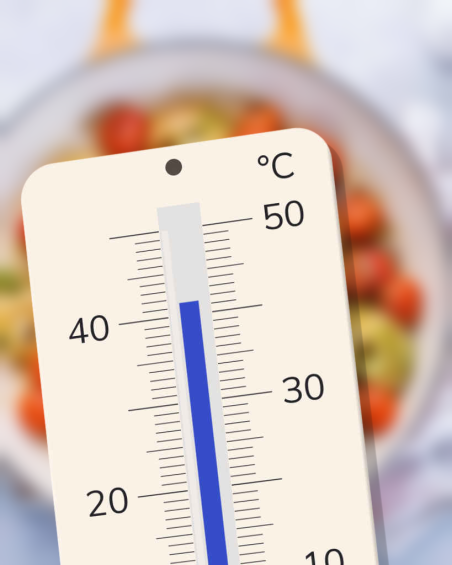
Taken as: 41.5 °C
